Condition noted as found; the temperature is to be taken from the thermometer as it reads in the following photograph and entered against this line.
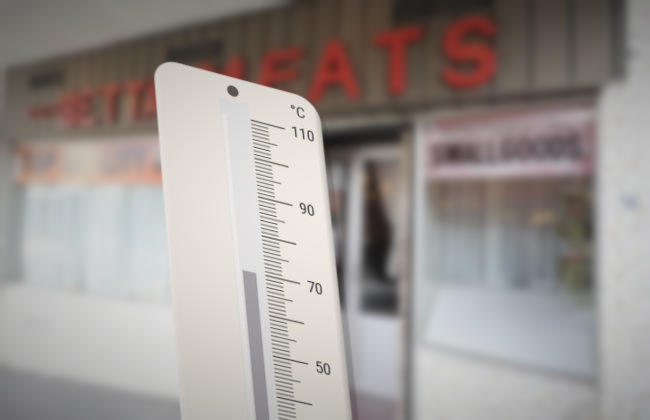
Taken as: 70 °C
